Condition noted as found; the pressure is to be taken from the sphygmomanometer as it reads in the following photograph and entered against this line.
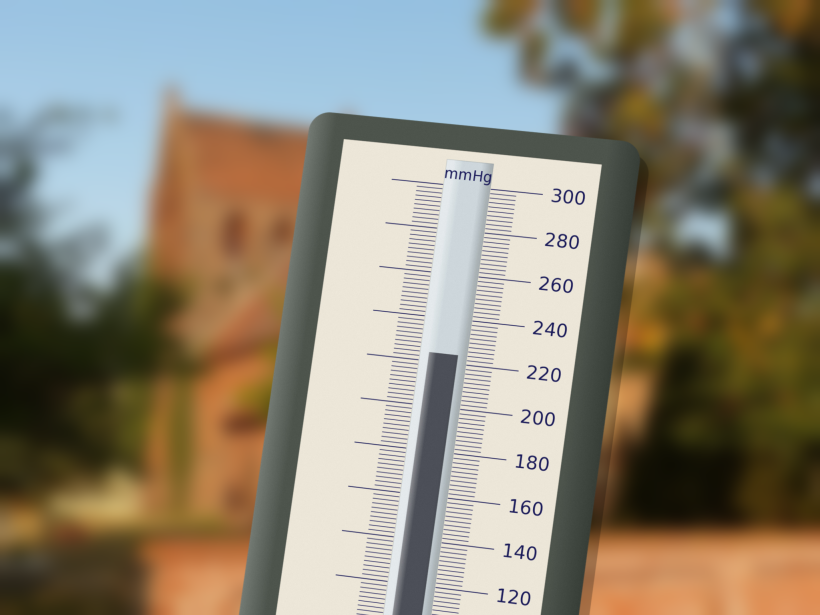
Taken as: 224 mmHg
